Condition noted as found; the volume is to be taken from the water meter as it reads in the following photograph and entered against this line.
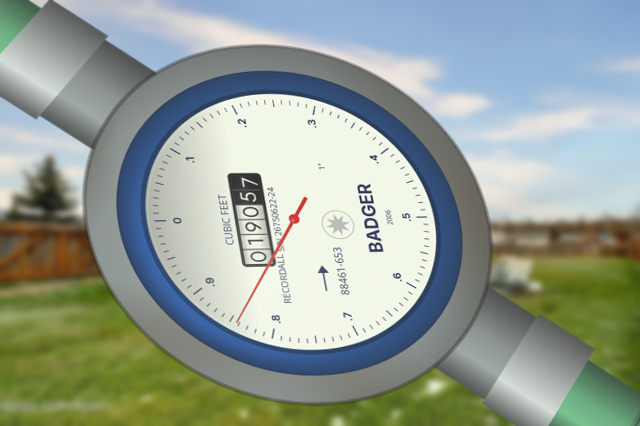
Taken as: 19056.84 ft³
